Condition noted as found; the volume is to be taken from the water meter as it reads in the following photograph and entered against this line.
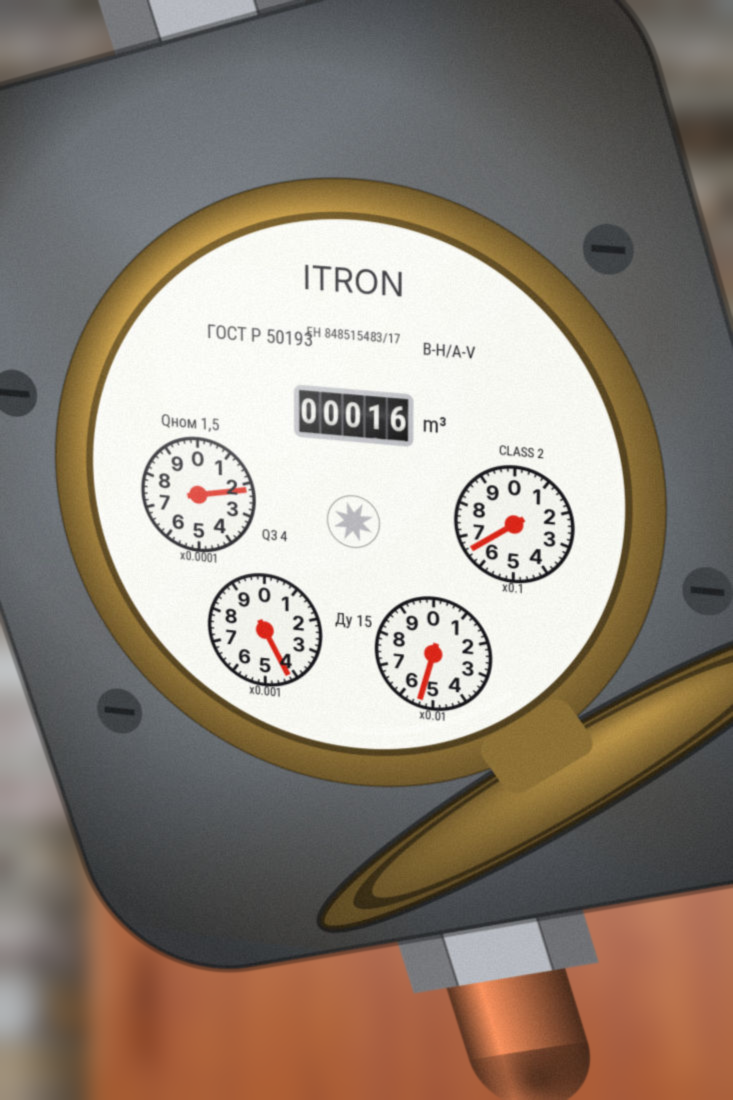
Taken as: 16.6542 m³
